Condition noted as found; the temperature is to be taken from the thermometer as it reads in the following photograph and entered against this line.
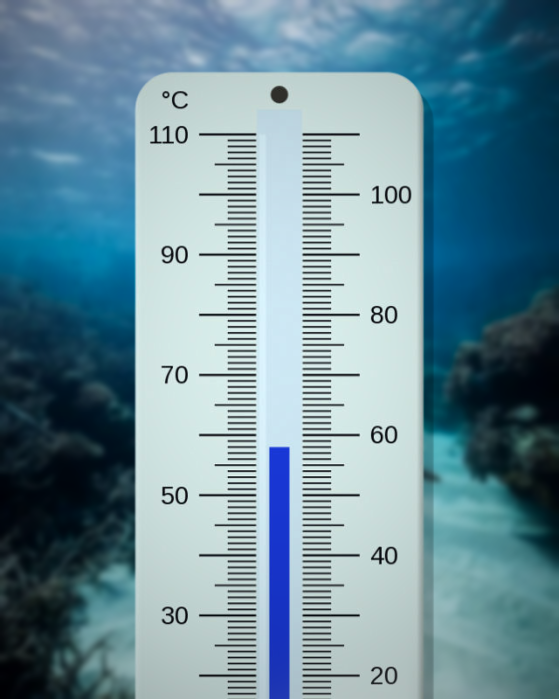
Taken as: 58 °C
